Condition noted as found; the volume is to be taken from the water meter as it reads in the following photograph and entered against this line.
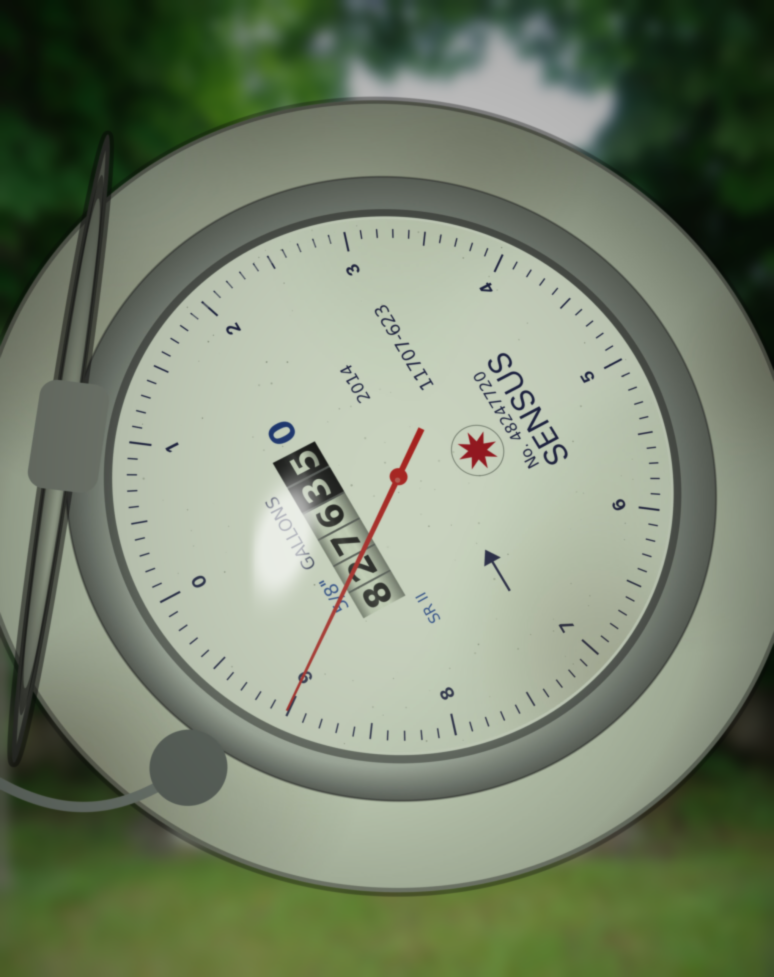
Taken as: 8276349.0 gal
